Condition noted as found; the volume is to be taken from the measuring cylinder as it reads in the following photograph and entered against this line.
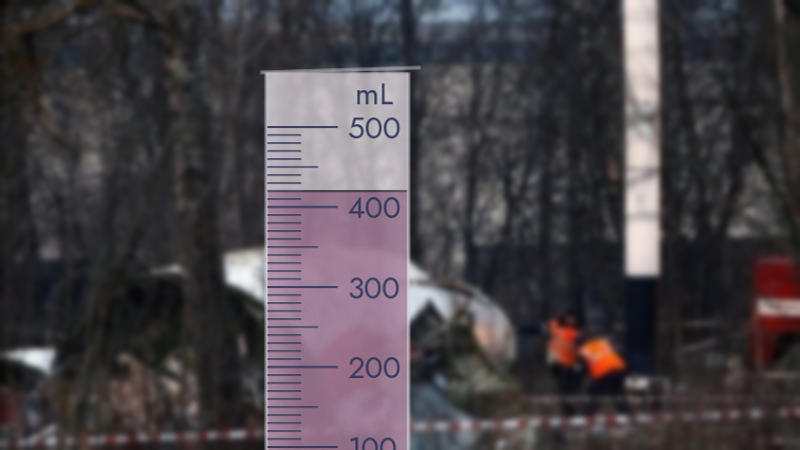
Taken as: 420 mL
